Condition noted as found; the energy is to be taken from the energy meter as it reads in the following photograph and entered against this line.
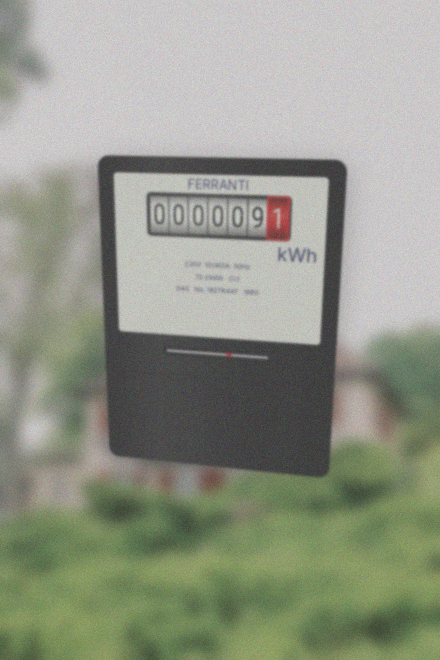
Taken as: 9.1 kWh
